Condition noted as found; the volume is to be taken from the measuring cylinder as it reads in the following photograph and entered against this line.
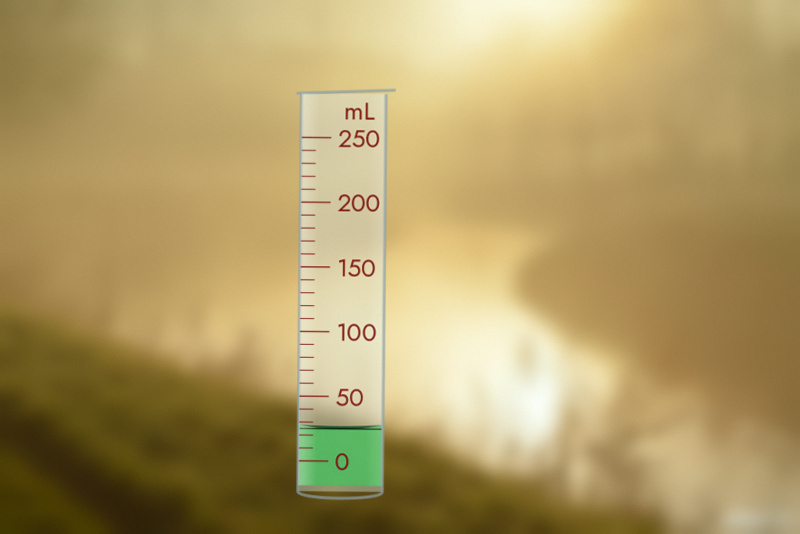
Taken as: 25 mL
